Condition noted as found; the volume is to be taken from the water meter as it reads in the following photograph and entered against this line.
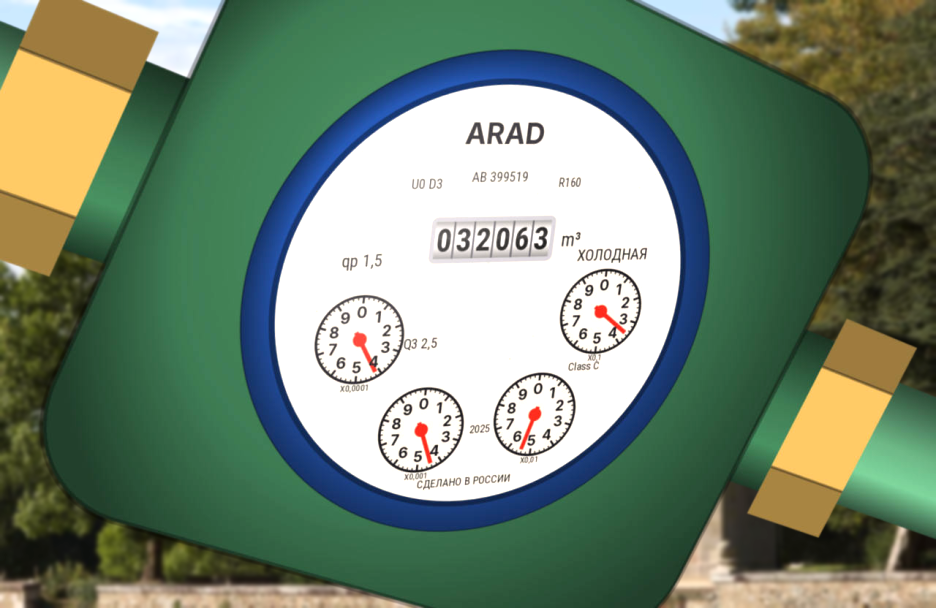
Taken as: 32063.3544 m³
